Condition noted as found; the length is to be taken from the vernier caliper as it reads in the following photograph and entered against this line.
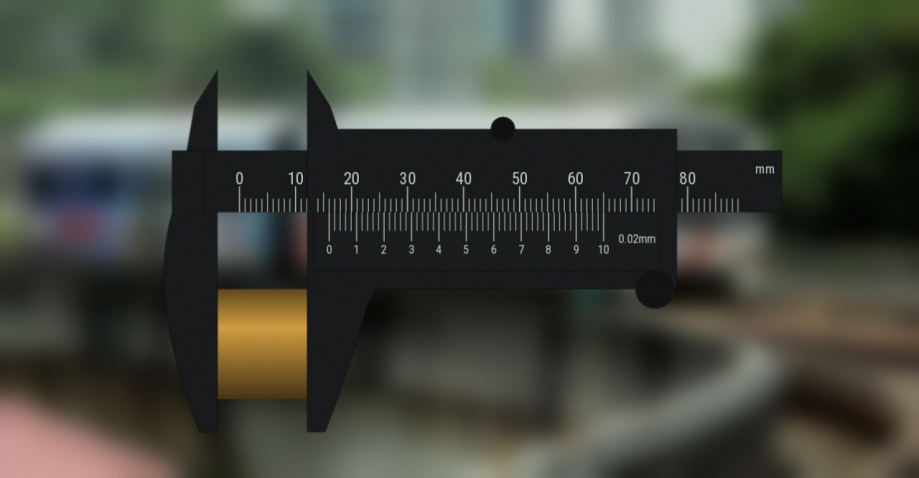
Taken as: 16.0 mm
